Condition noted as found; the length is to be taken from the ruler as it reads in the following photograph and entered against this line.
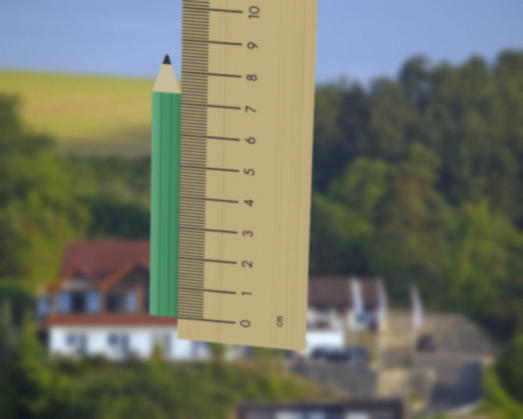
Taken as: 8.5 cm
